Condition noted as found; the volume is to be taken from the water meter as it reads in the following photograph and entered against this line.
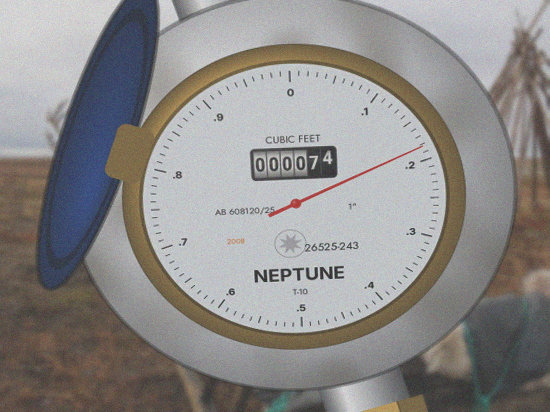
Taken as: 74.18 ft³
